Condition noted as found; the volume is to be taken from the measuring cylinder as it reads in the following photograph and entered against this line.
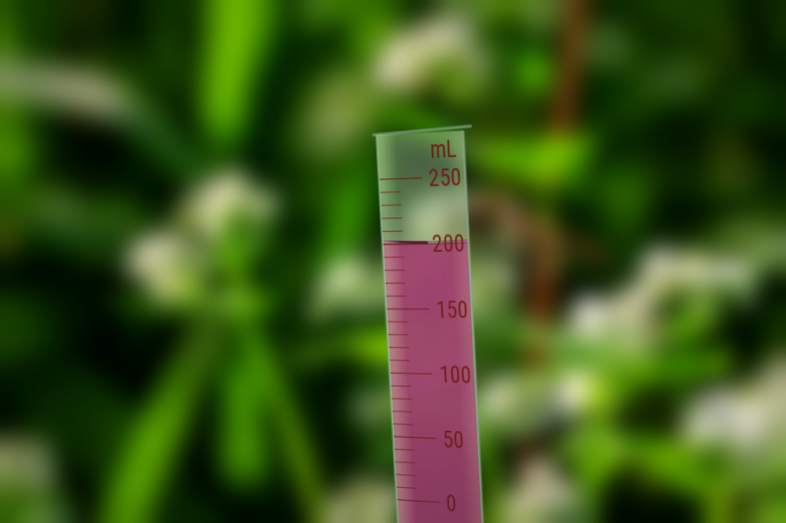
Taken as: 200 mL
